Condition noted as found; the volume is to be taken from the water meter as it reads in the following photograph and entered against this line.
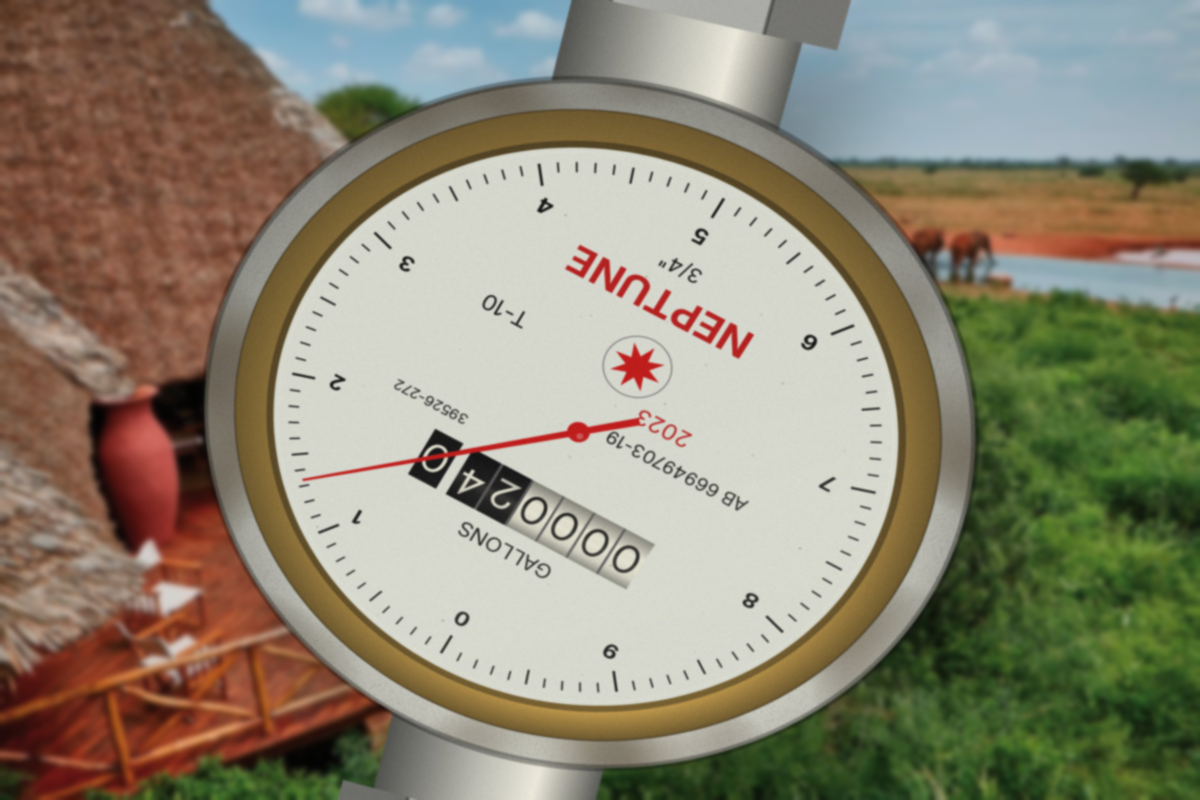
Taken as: 241.3 gal
